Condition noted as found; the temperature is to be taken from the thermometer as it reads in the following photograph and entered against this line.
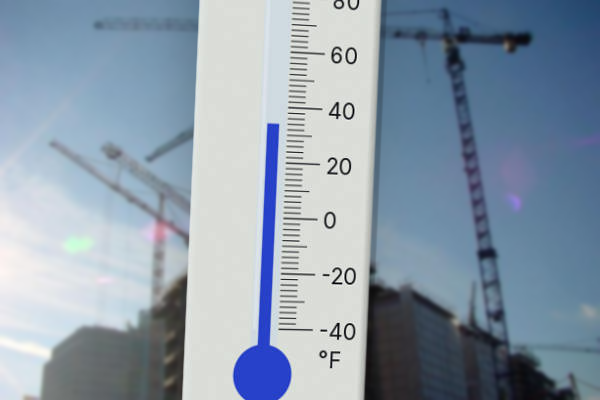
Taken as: 34 °F
